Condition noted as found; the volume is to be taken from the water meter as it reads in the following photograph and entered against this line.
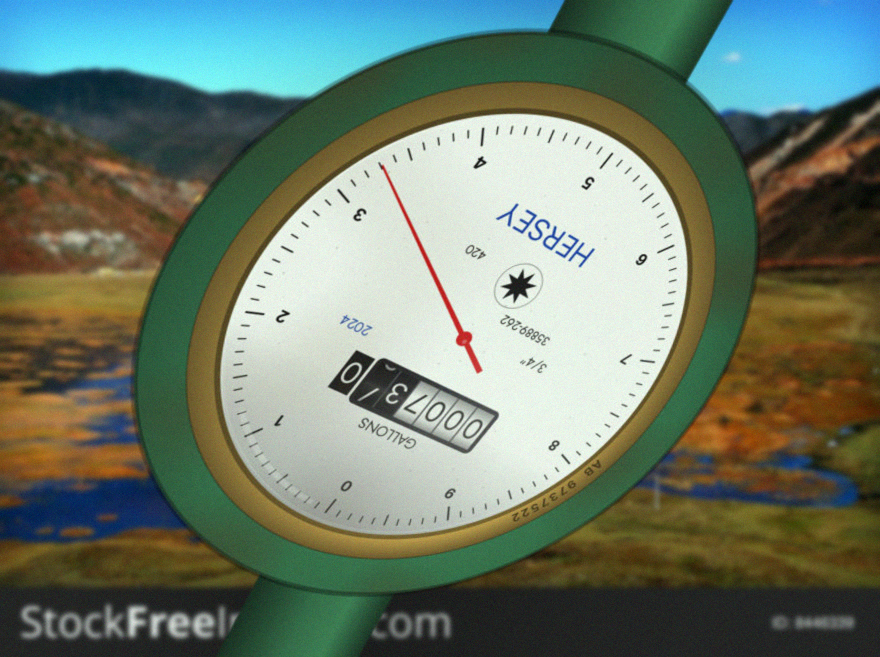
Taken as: 7373.3 gal
